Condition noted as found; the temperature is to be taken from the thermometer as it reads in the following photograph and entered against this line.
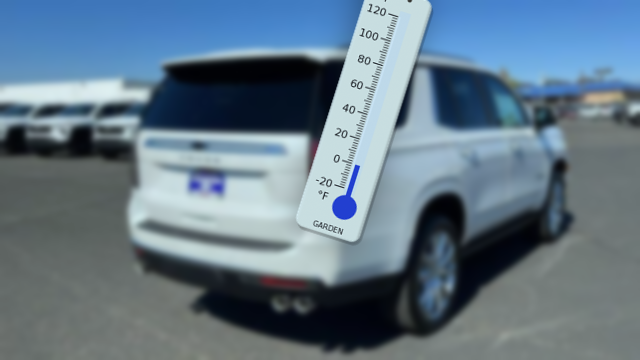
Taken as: 0 °F
